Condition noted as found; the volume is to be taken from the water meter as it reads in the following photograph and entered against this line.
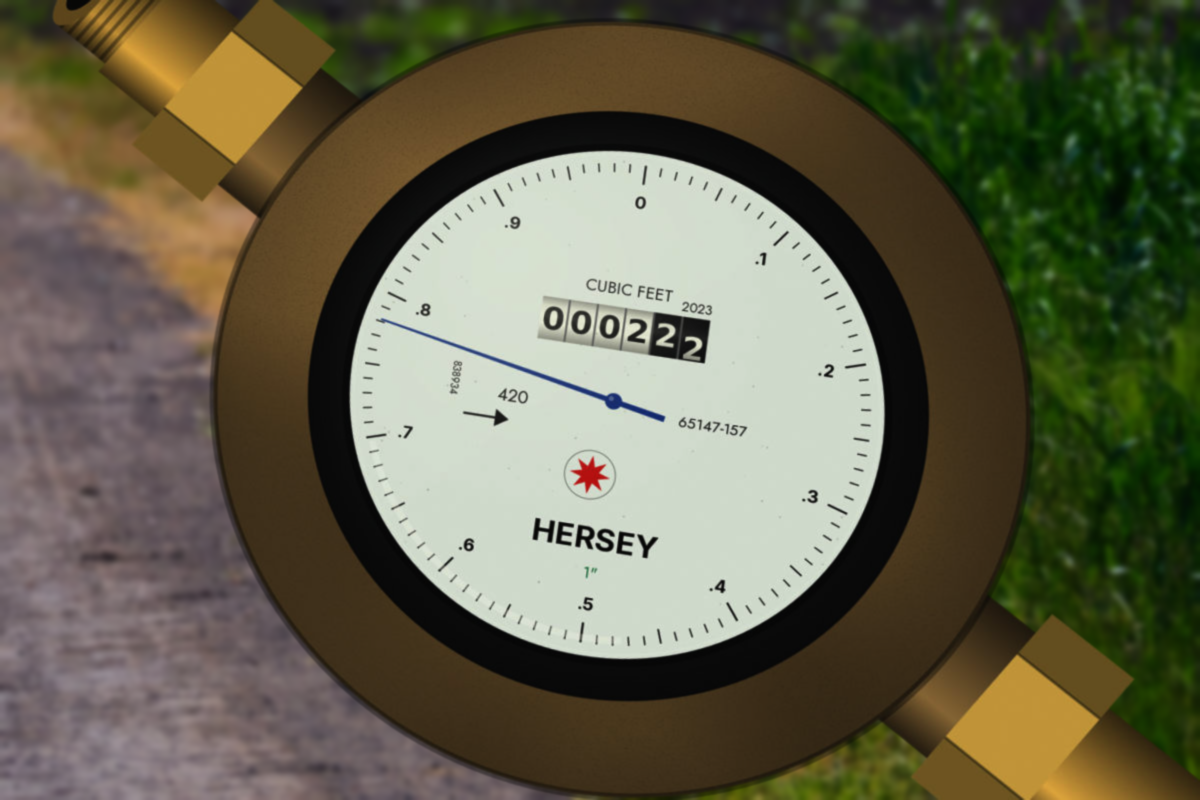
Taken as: 221.78 ft³
